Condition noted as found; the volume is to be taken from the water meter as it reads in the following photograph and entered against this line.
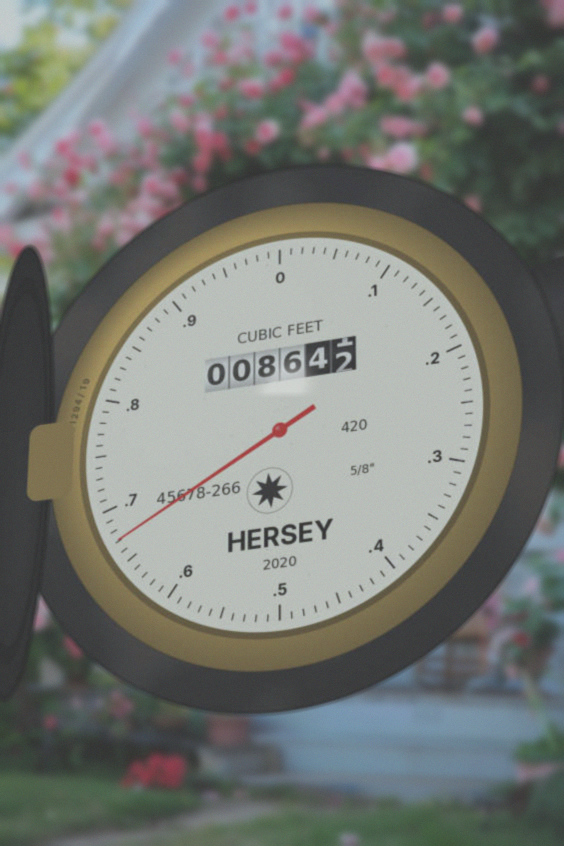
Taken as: 8641.67 ft³
